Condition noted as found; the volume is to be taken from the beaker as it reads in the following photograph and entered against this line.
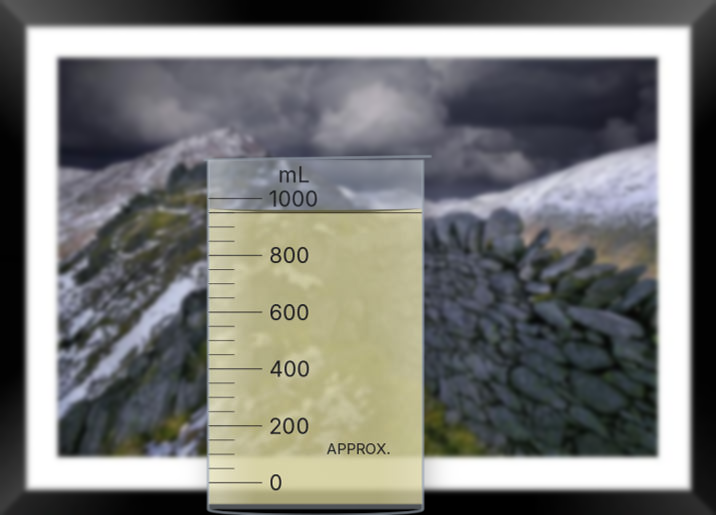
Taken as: 950 mL
